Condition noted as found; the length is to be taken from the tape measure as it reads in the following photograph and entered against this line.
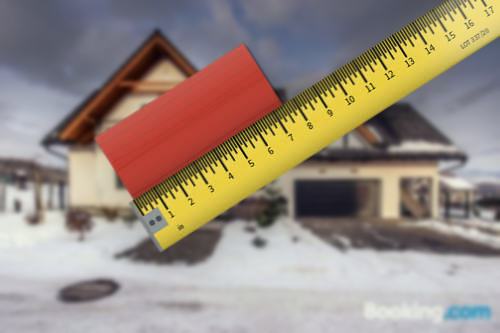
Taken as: 7.5 in
